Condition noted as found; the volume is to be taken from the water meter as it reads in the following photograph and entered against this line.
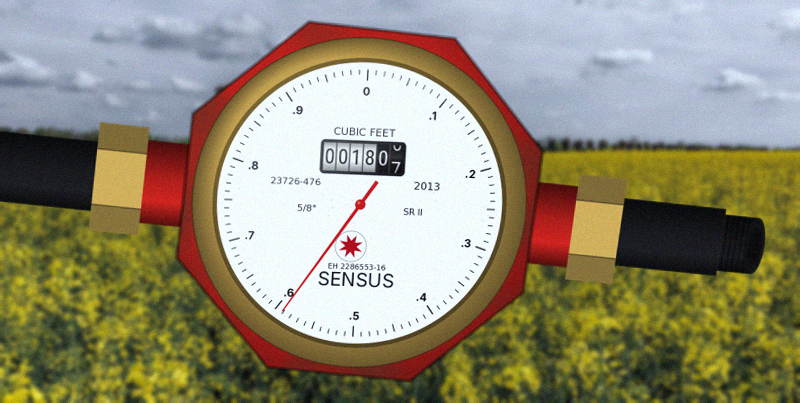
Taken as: 1806.59 ft³
